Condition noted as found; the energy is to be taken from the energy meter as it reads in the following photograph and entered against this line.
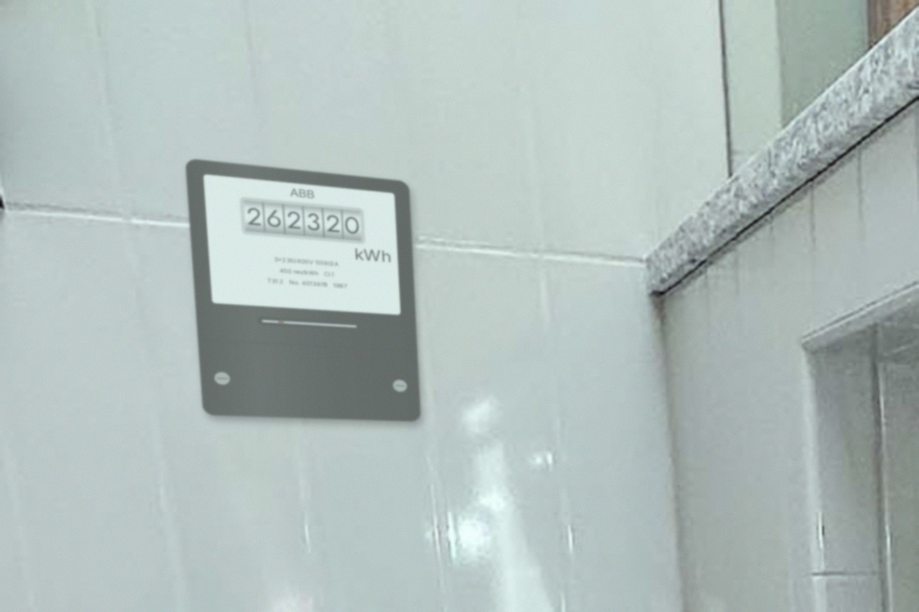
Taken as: 262320 kWh
